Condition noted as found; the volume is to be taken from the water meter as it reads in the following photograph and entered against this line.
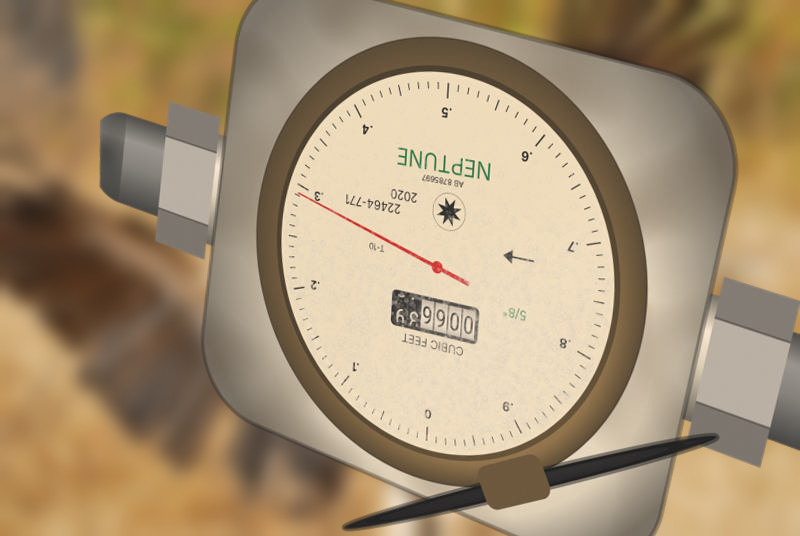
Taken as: 6639.29 ft³
